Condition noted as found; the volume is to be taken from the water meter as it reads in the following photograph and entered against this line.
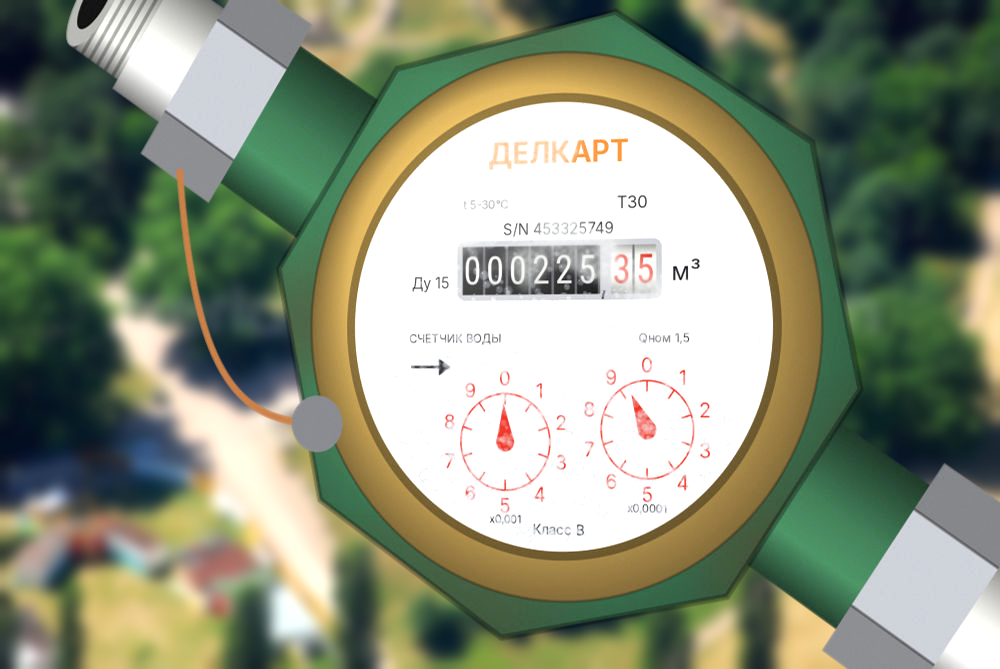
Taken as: 225.3499 m³
